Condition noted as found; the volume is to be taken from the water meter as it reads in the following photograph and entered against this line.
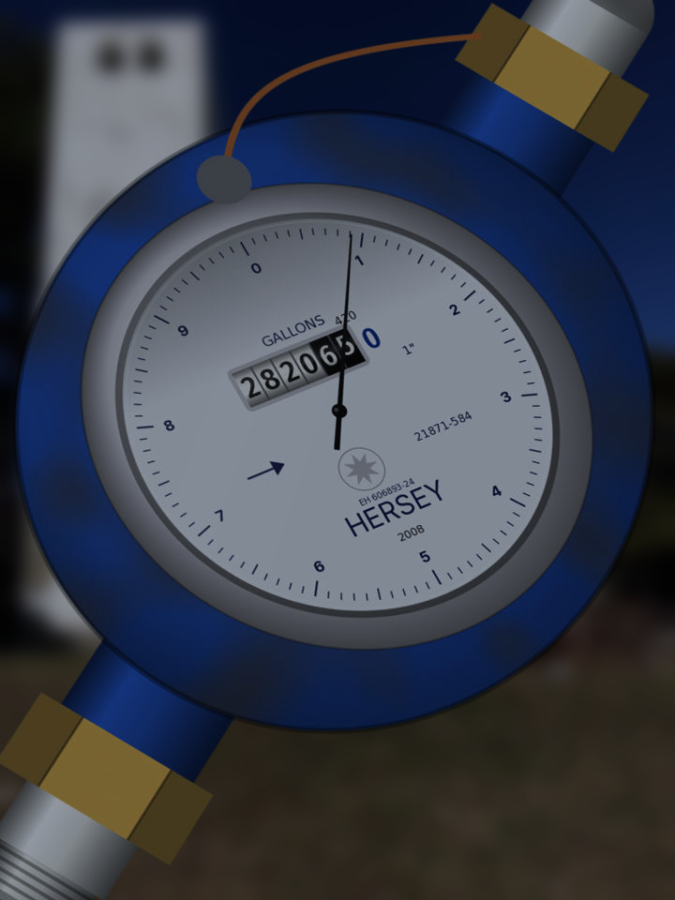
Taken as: 2820650.9 gal
